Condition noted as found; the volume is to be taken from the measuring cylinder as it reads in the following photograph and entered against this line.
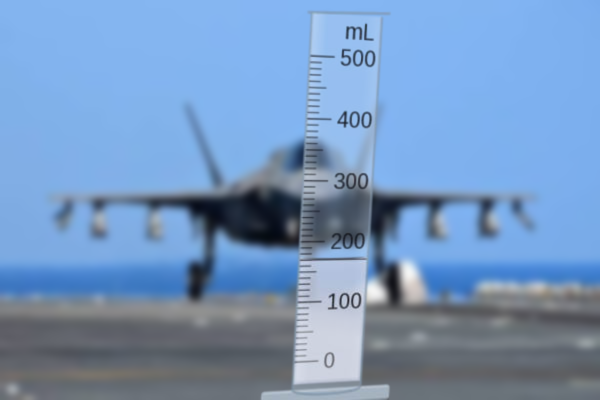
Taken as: 170 mL
